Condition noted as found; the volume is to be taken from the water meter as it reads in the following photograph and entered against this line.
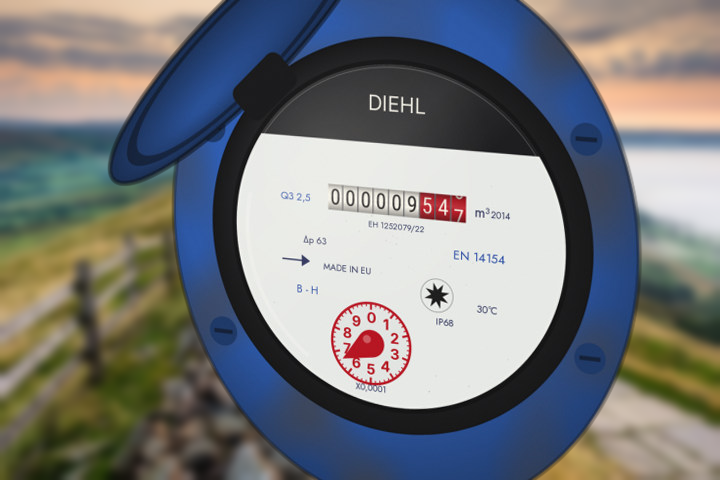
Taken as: 9.5466 m³
